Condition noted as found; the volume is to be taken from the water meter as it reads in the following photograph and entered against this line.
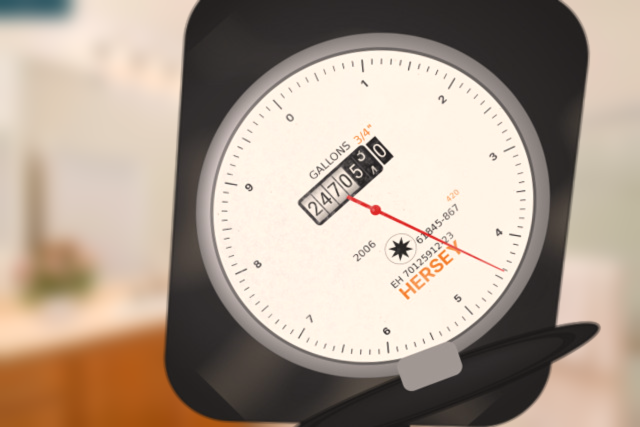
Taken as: 2470534.4 gal
